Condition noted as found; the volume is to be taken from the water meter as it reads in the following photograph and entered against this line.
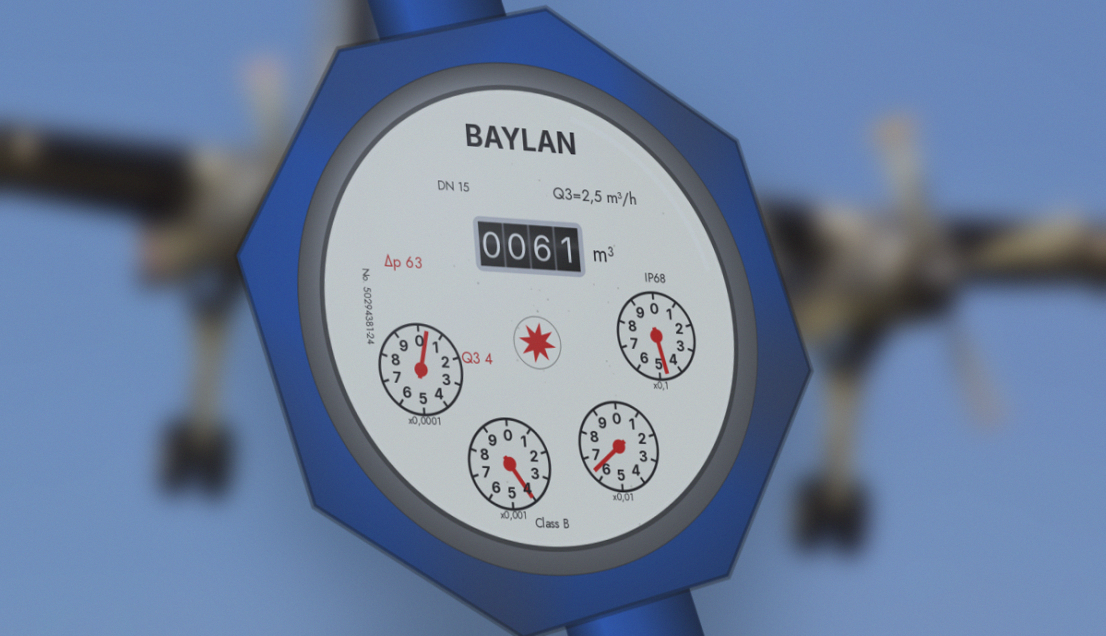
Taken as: 61.4640 m³
